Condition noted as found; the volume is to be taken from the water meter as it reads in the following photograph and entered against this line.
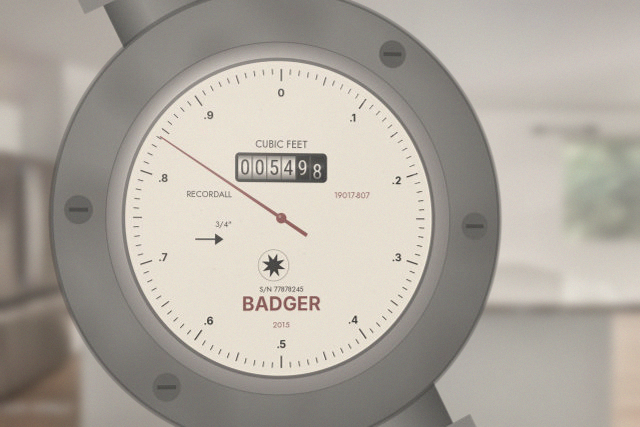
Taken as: 5497.84 ft³
